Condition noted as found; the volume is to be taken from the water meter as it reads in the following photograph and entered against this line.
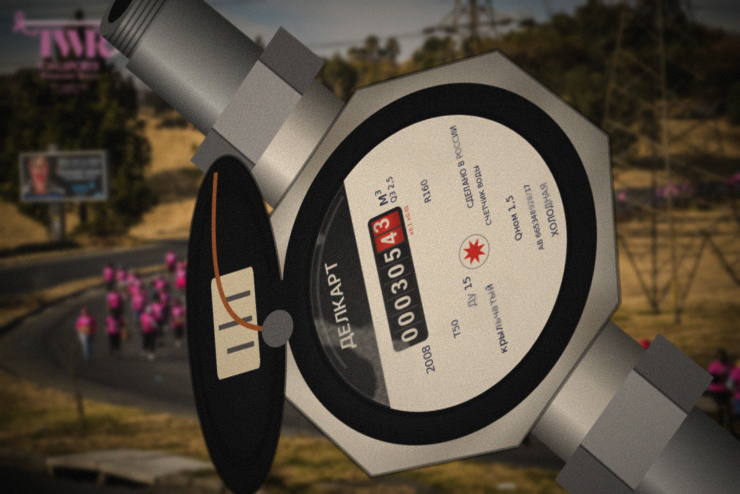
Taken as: 305.43 m³
